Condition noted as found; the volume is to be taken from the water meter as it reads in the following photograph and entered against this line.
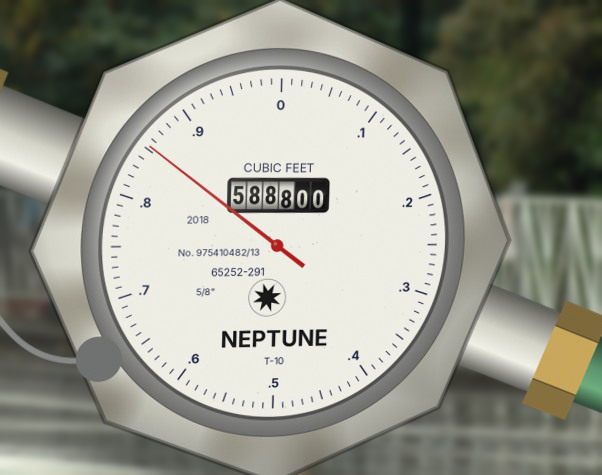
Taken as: 588799.85 ft³
